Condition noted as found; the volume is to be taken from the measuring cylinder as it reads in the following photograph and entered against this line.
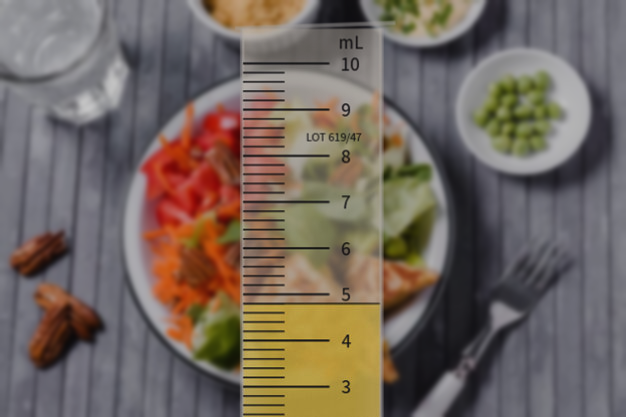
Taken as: 4.8 mL
